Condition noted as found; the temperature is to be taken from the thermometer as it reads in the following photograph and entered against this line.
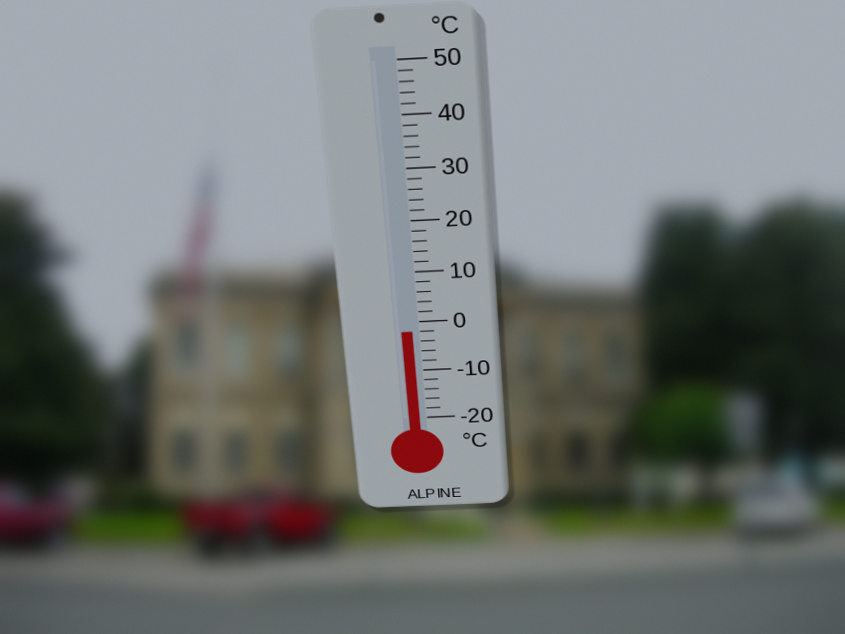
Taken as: -2 °C
